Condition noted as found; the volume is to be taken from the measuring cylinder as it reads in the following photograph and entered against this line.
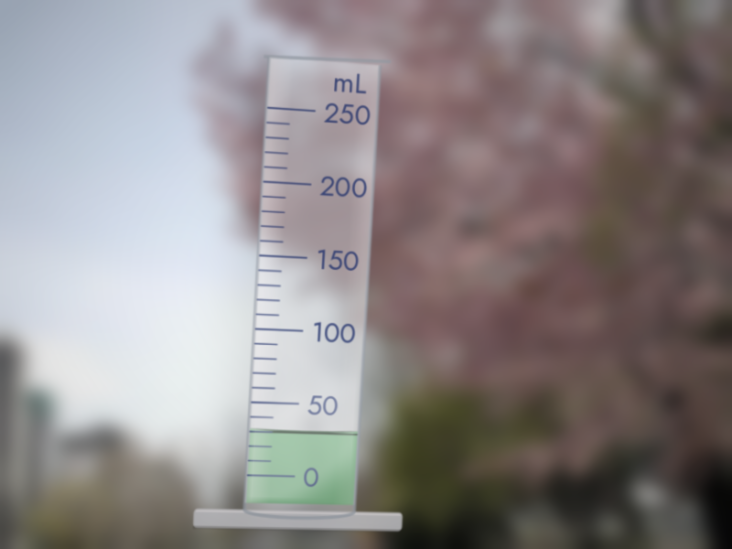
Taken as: 30 mL
